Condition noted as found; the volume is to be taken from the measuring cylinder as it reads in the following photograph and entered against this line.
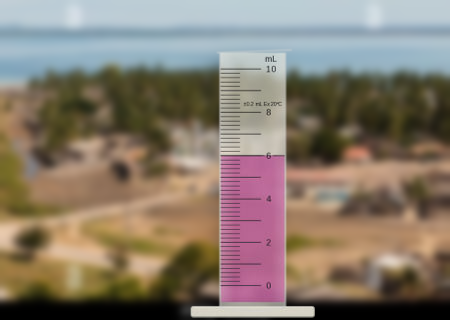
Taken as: 6 mL
